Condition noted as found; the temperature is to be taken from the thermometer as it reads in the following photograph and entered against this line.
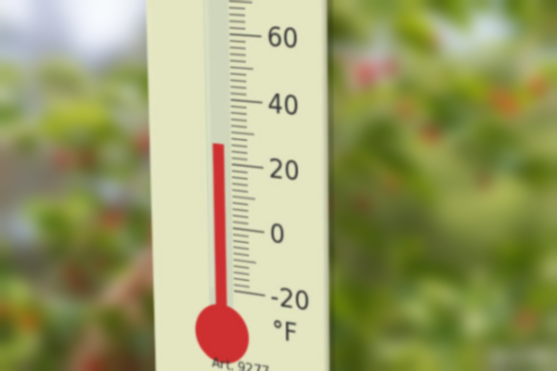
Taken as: 26 °F
